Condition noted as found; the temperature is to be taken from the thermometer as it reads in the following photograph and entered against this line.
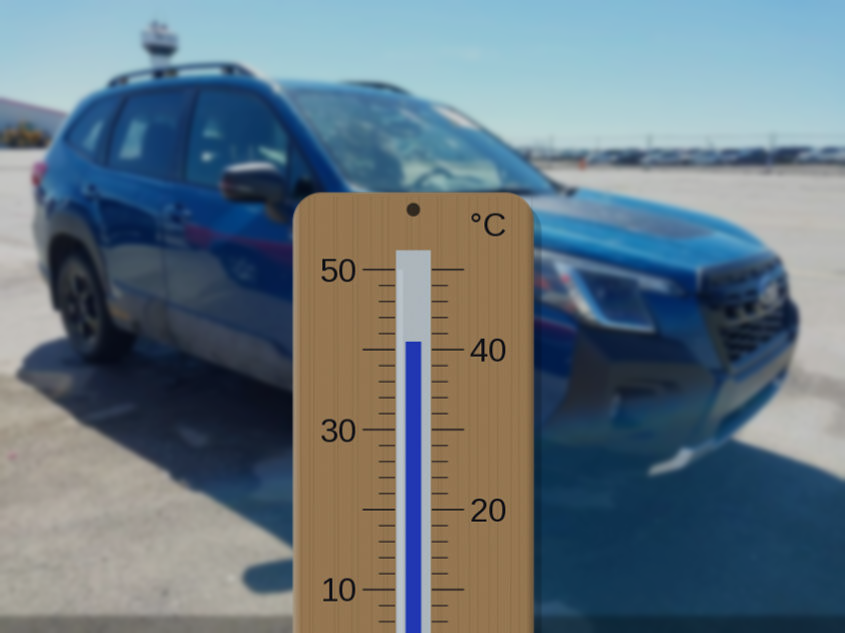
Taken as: 41 °C
